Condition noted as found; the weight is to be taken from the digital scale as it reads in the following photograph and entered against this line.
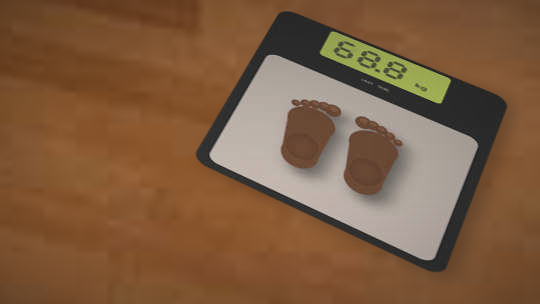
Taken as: 68.8 kg
